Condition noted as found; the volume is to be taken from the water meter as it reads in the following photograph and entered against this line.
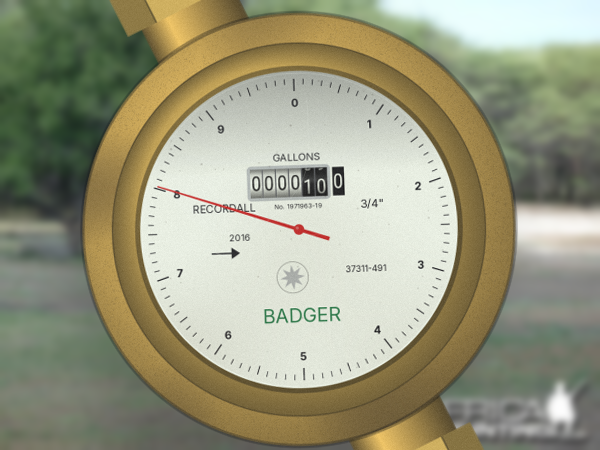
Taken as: 98.0 gal
